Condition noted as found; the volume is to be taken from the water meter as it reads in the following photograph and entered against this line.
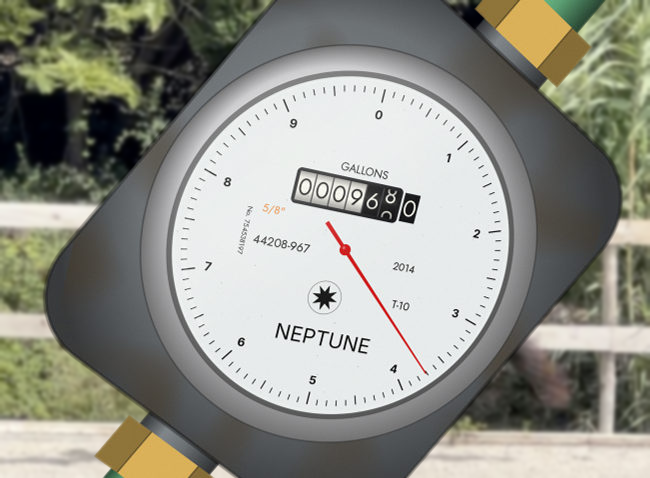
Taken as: 9683.7 gal
